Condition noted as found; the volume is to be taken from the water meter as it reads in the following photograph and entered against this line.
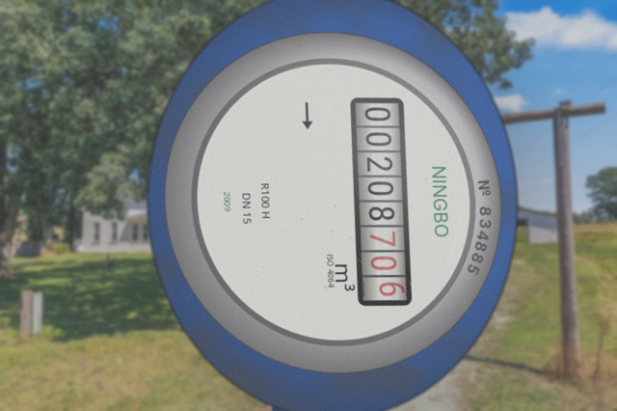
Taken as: 208.706 m³
